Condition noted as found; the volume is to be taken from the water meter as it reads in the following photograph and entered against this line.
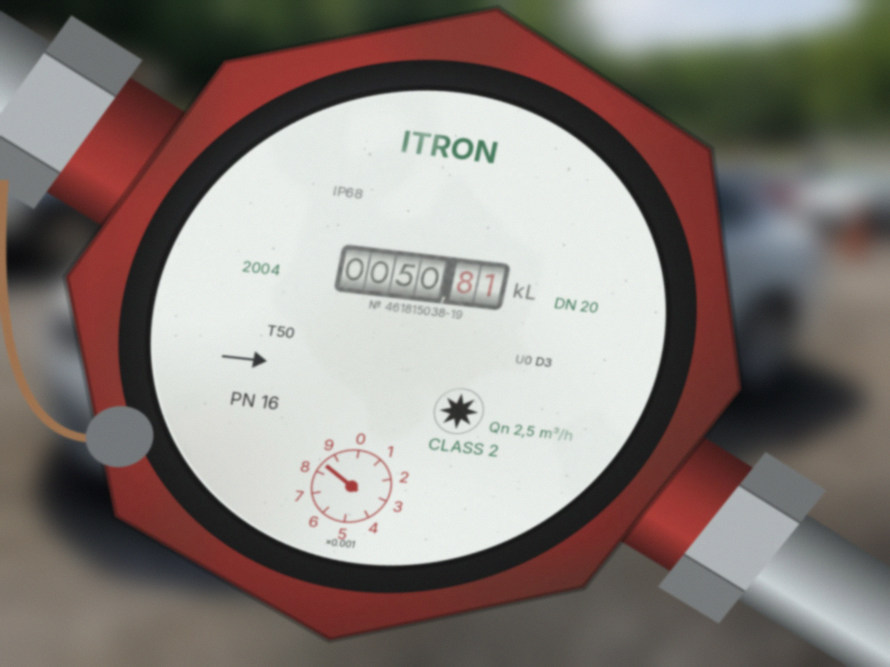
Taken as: 50.818 kL
